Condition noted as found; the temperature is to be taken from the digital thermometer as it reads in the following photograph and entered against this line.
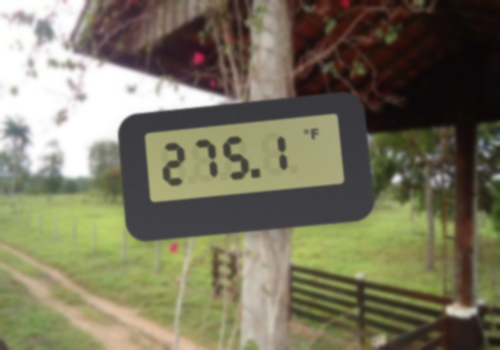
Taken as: 275.1 °F
